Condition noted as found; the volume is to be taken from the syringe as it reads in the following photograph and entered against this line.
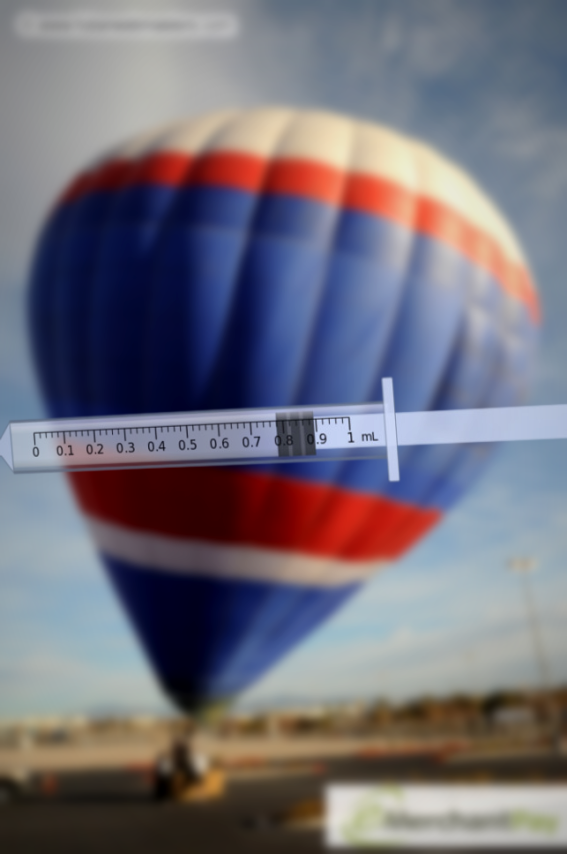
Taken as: 0.78 mL
